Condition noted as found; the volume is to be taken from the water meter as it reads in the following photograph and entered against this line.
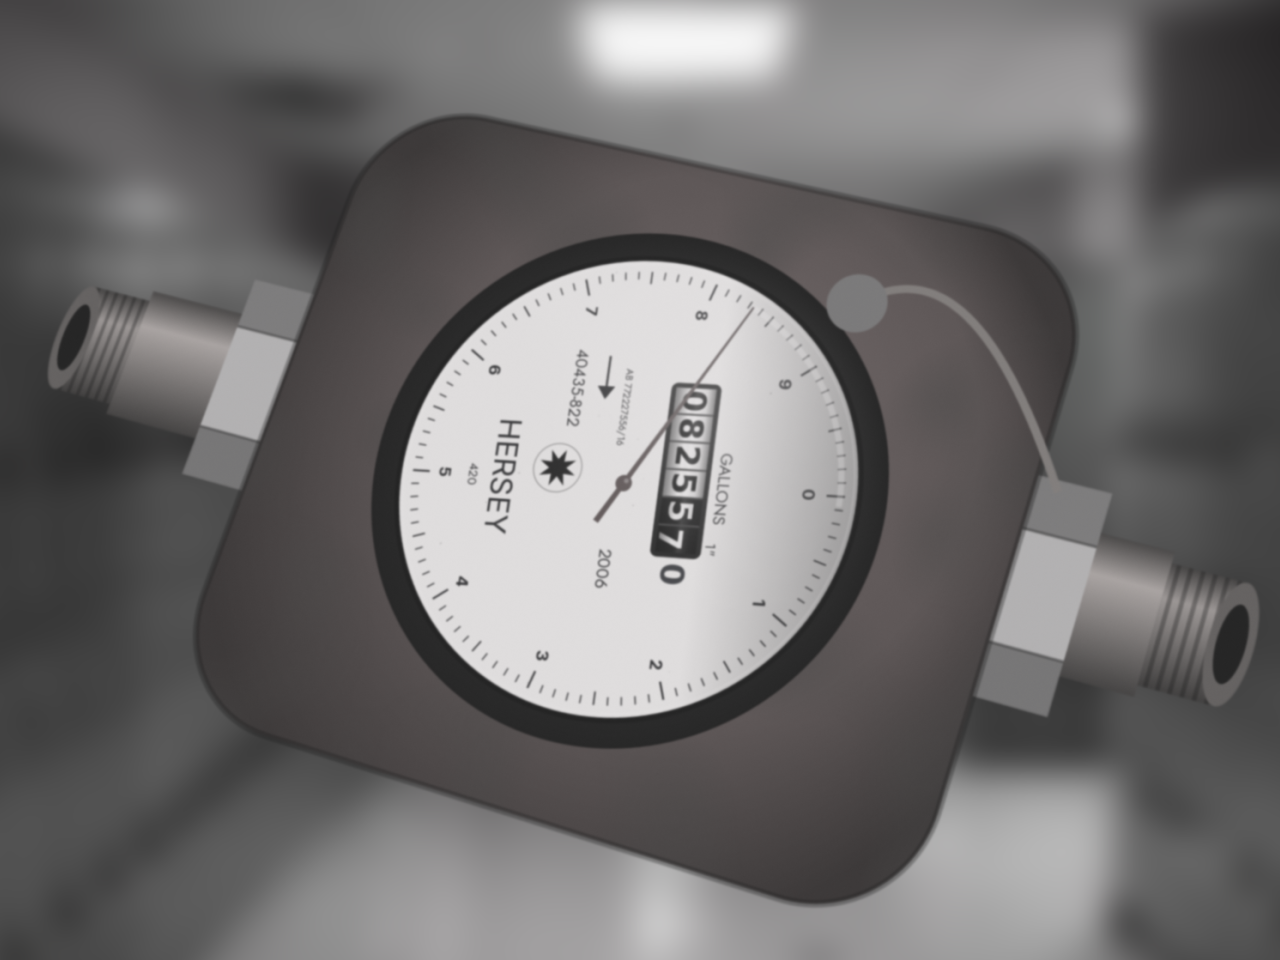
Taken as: 825568.3 gal
